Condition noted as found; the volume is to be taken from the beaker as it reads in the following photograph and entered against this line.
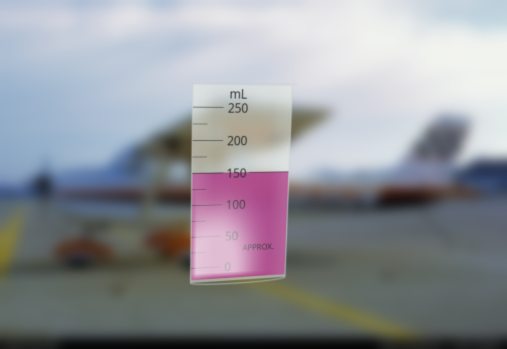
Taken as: 150 mL
